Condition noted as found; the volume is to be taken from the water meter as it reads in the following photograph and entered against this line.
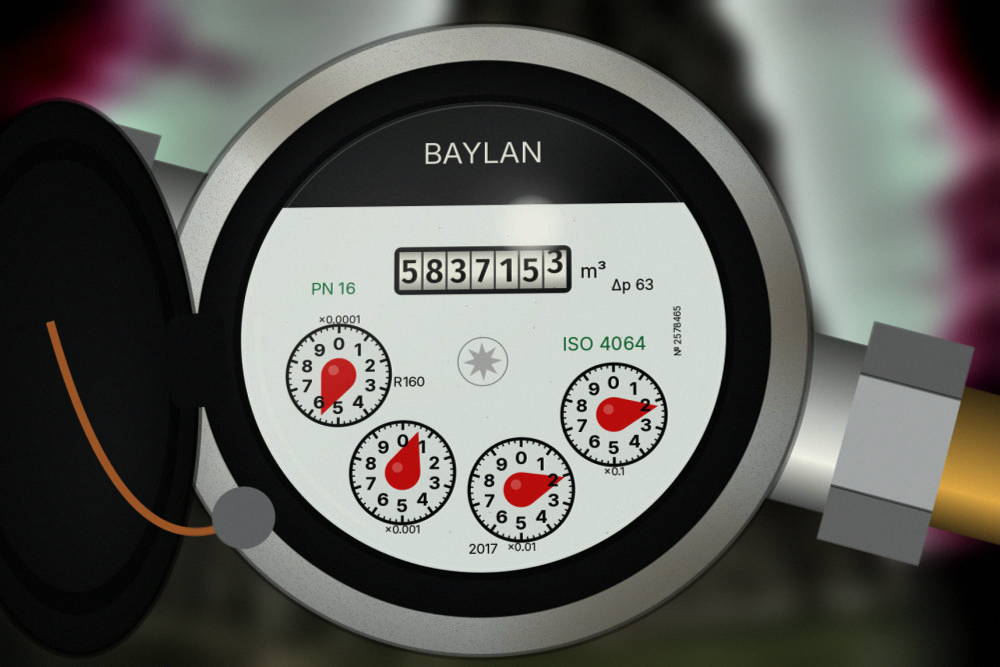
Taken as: 5837153.2205 m³
